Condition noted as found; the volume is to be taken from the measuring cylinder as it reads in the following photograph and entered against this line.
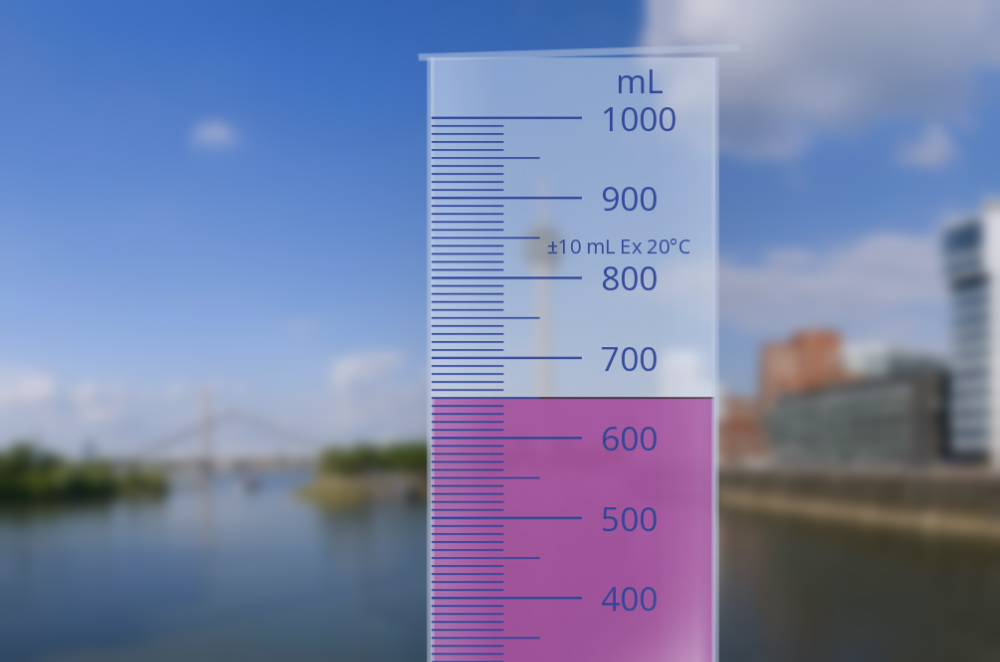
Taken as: 650 mL
